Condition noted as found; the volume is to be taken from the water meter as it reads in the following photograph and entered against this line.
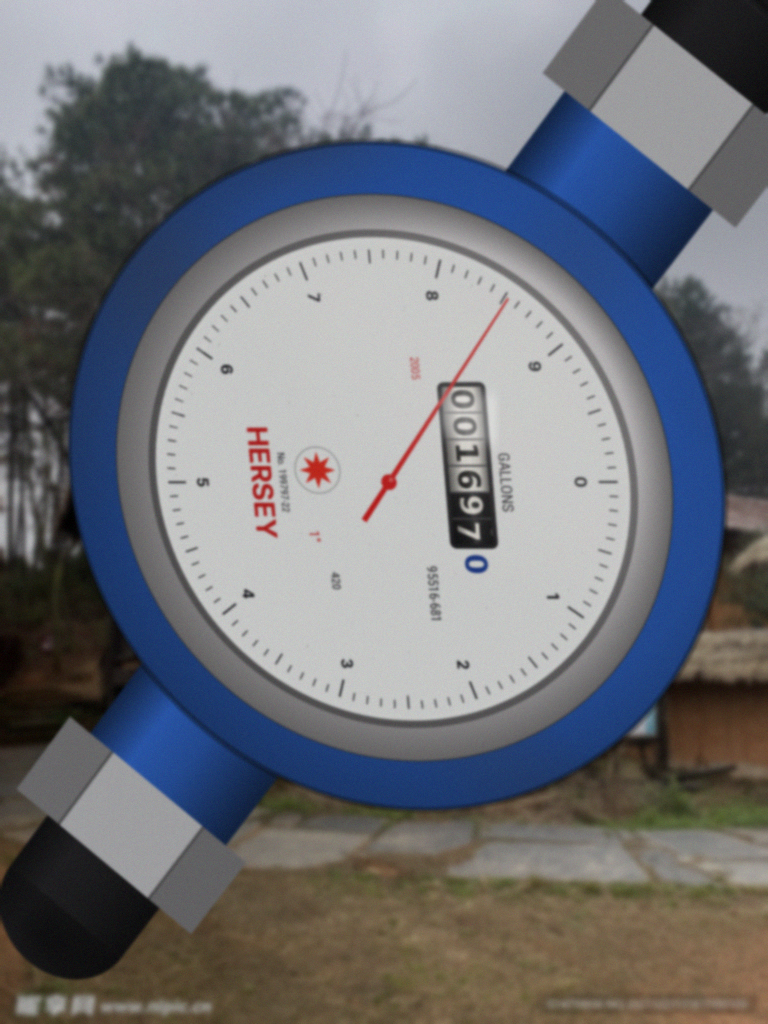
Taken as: 16968.5 gal
